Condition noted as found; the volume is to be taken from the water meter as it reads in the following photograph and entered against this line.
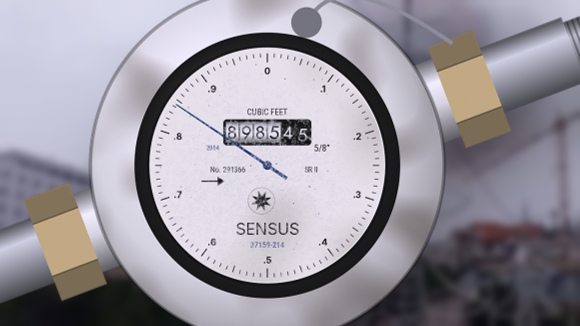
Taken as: 898544.84 ft³
